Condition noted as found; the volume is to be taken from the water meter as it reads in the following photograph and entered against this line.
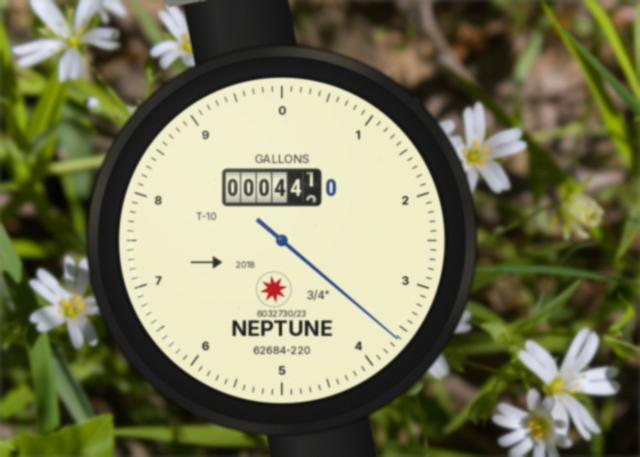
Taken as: 4413.6 gal
